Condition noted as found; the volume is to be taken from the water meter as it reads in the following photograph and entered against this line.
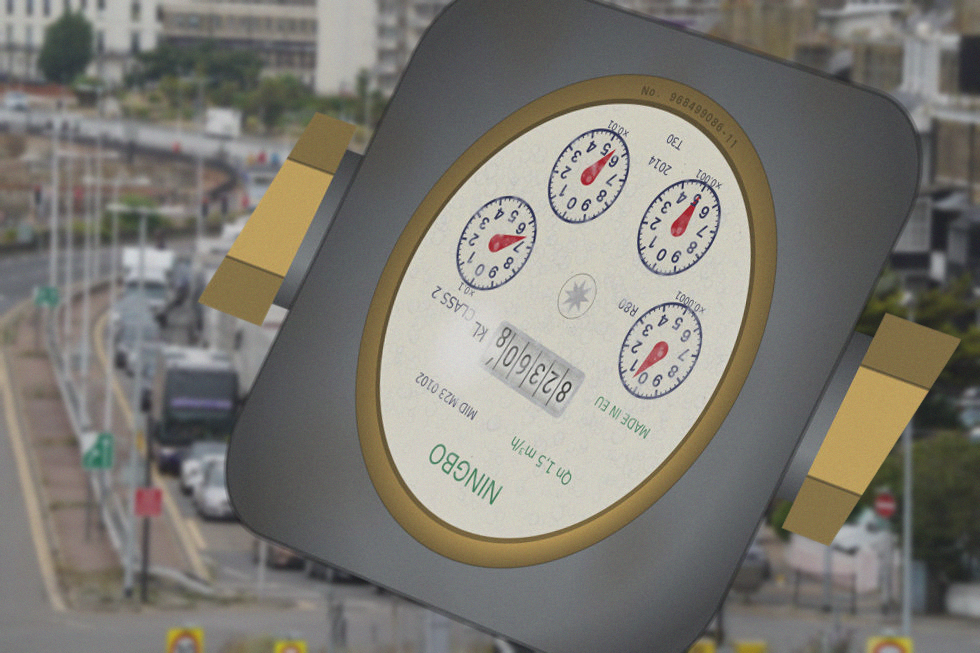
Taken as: 823607.6550 kL
